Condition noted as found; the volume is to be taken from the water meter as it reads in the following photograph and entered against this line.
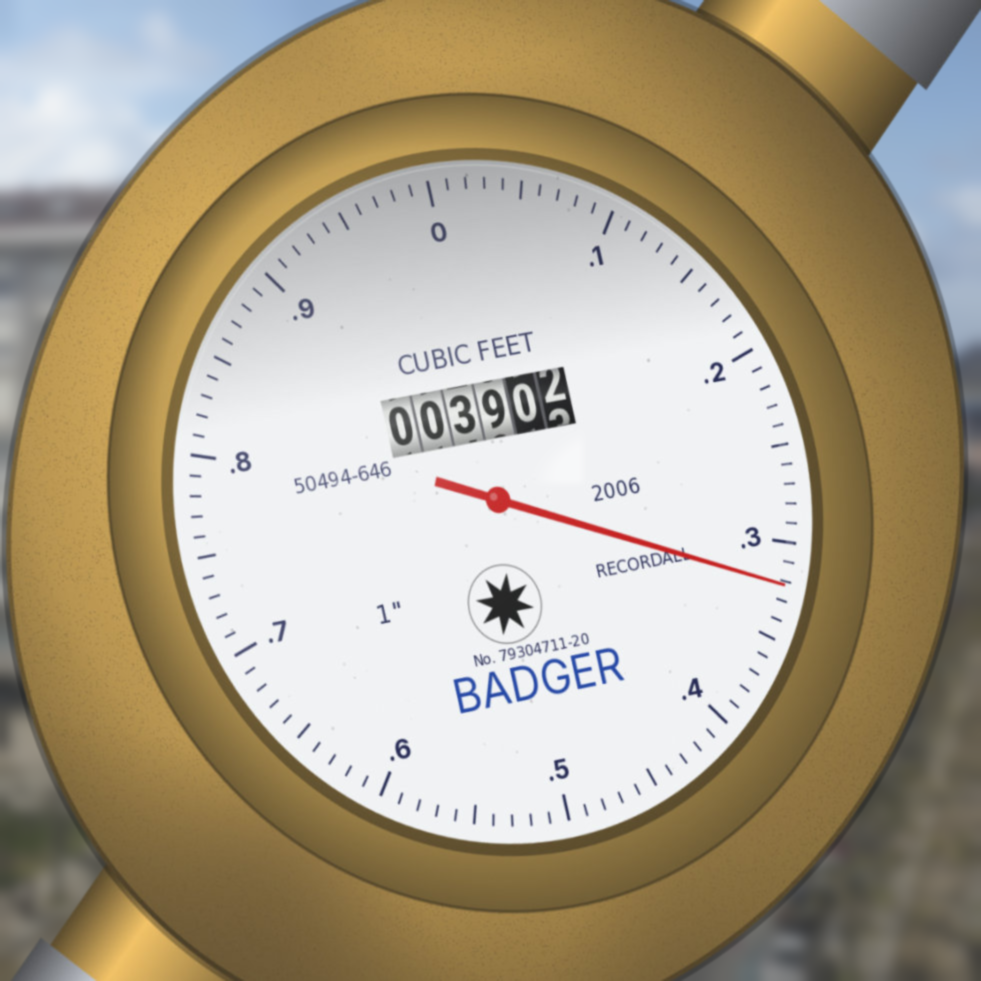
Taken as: 3902.32 ft³
